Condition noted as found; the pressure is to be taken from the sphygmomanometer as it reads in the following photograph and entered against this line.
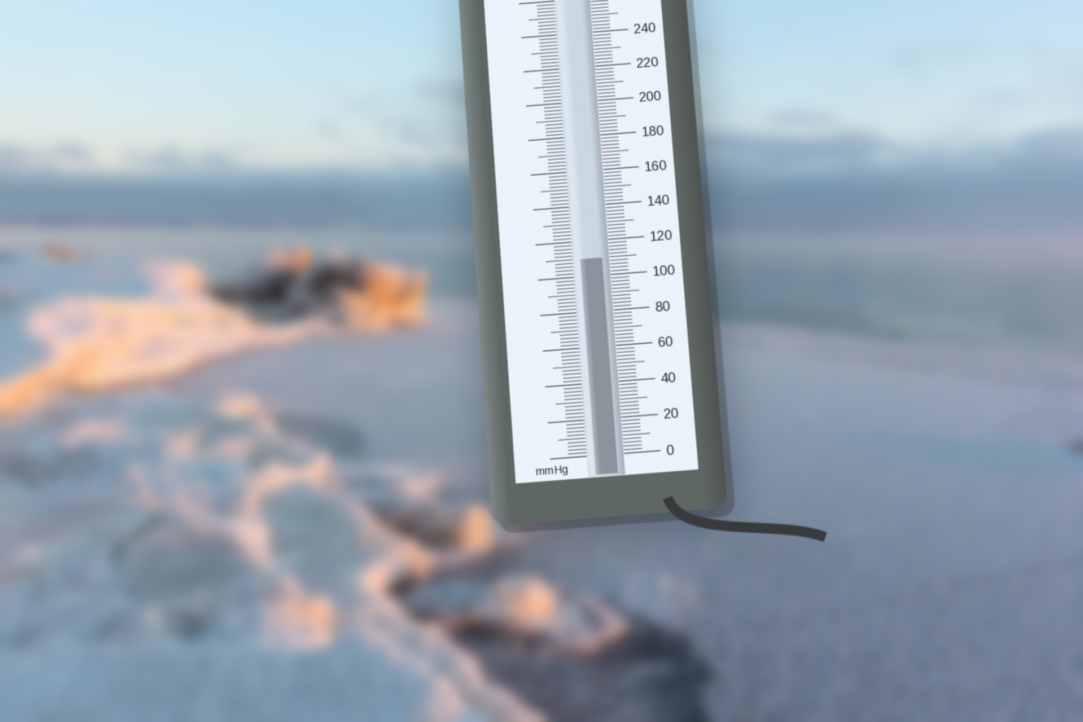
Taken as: 110 mmHg
